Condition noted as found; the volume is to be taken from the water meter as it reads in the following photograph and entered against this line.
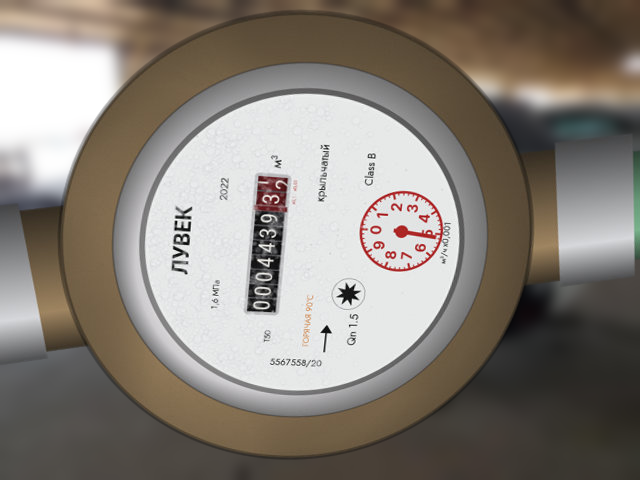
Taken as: 4439.315 m³
